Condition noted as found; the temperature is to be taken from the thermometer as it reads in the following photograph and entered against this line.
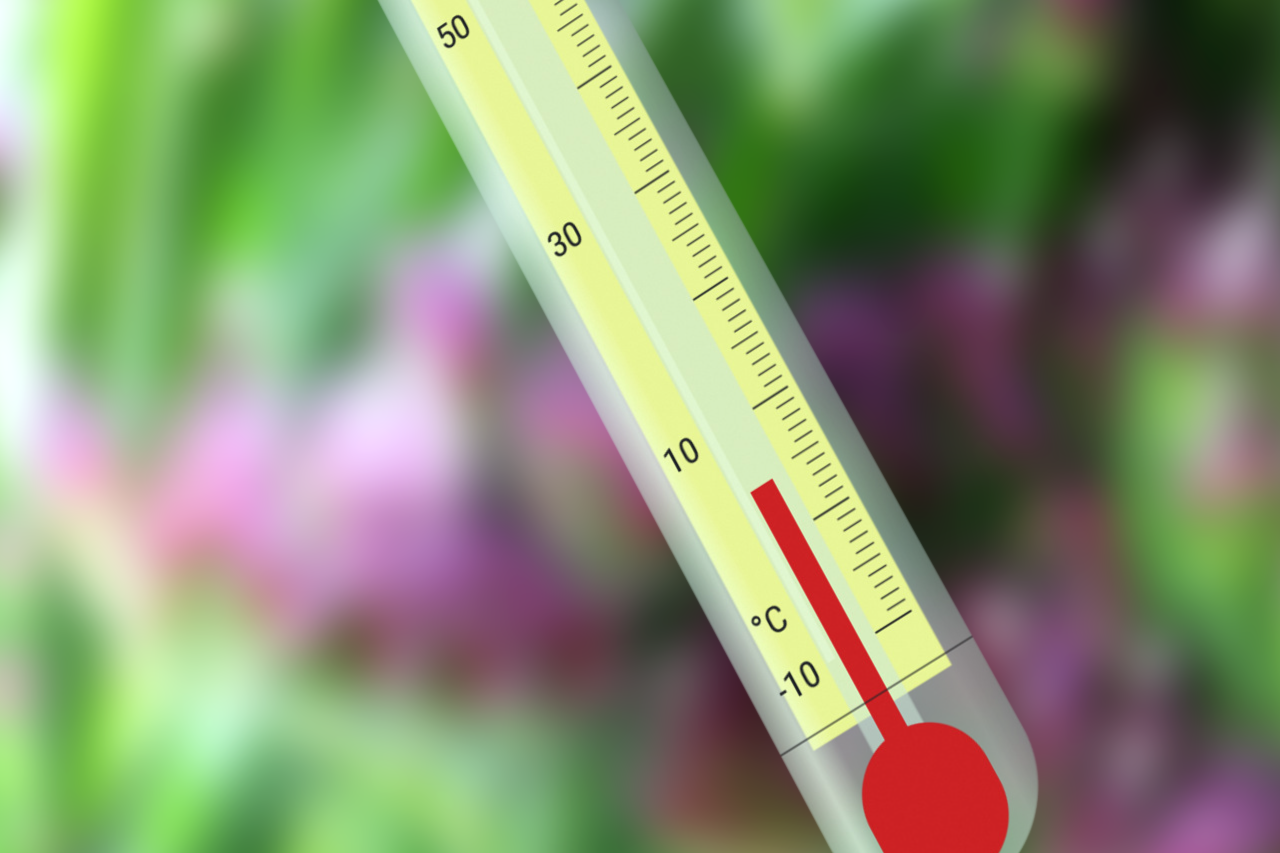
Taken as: 4.5 °C
